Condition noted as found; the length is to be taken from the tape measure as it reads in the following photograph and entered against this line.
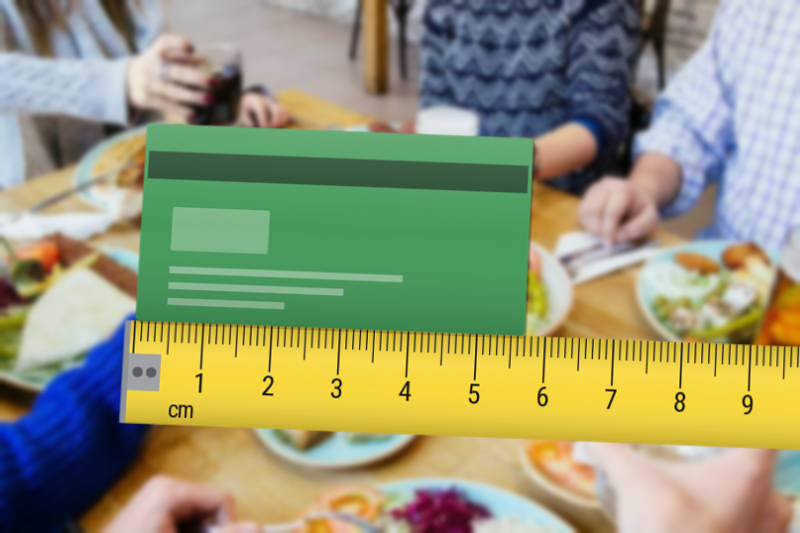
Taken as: 5.7 cm
